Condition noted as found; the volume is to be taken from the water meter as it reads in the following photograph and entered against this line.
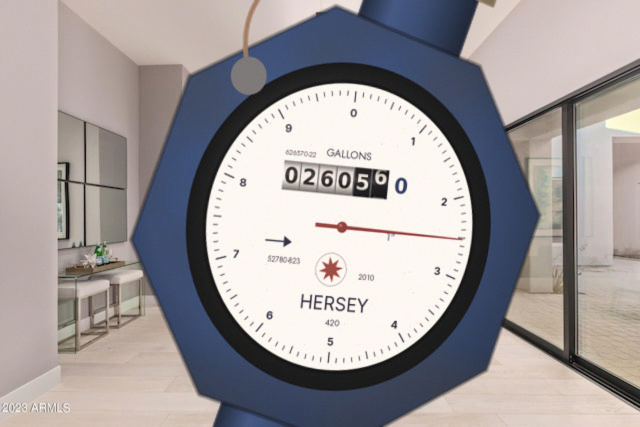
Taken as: 260562.5 gal
